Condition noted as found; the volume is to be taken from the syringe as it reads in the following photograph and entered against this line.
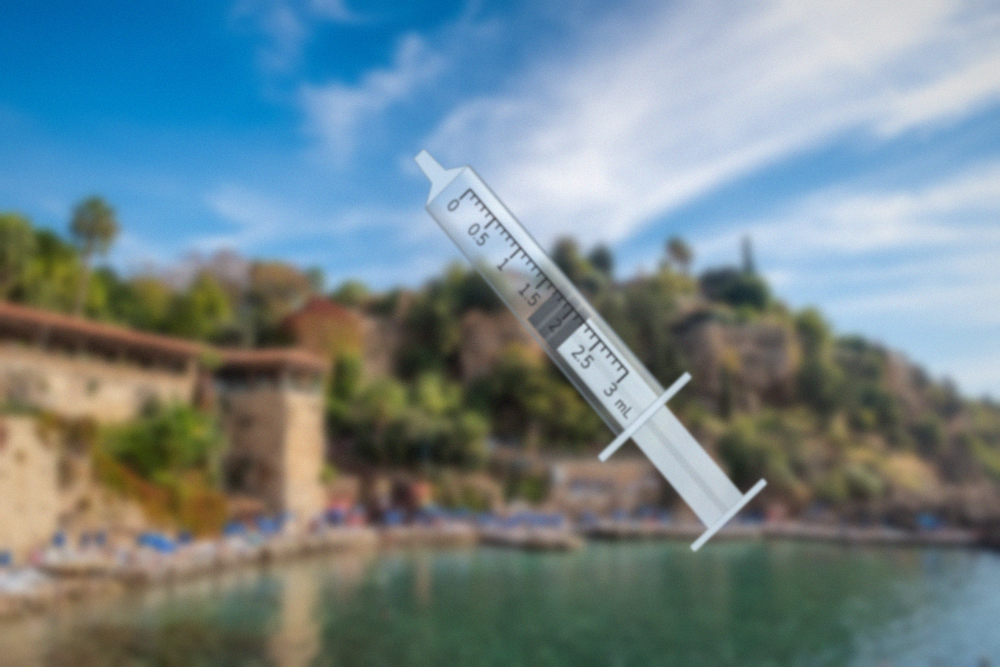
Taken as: 1.7 mL
